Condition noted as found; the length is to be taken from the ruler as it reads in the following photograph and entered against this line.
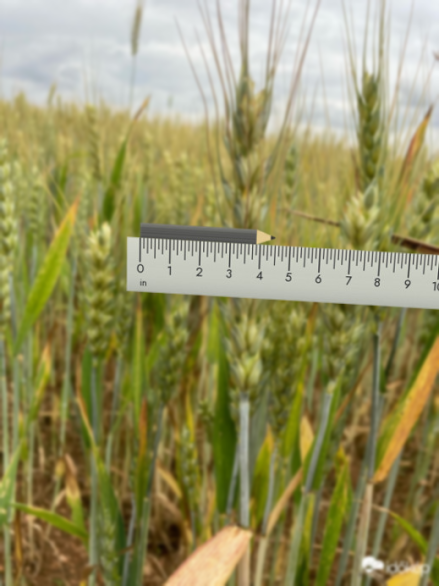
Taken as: 4.5 in
